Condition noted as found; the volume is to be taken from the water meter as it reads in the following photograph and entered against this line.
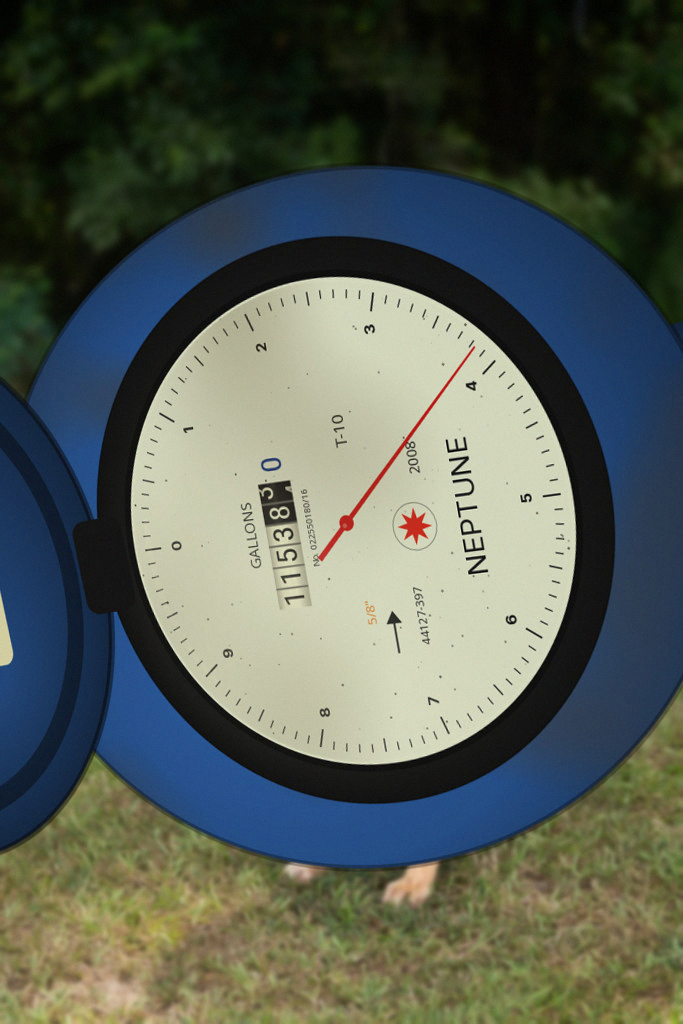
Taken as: 1153833.8 gal
